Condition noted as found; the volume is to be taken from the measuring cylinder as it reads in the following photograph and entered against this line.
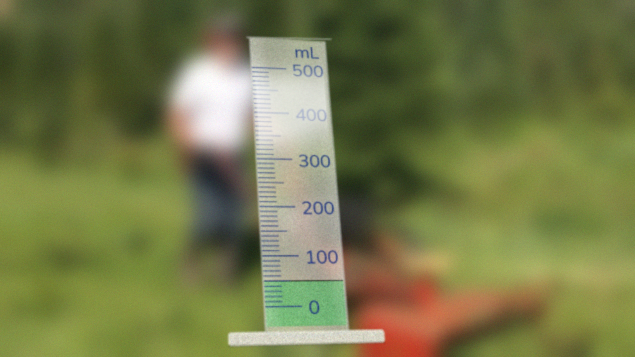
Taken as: 50 mL
